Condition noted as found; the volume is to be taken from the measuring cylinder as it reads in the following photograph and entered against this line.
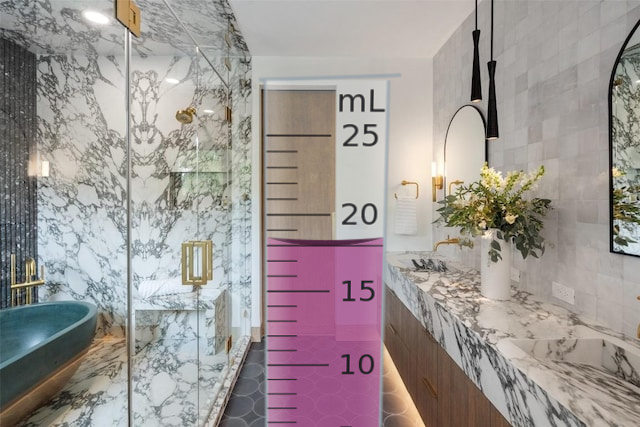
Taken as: 18 mL
